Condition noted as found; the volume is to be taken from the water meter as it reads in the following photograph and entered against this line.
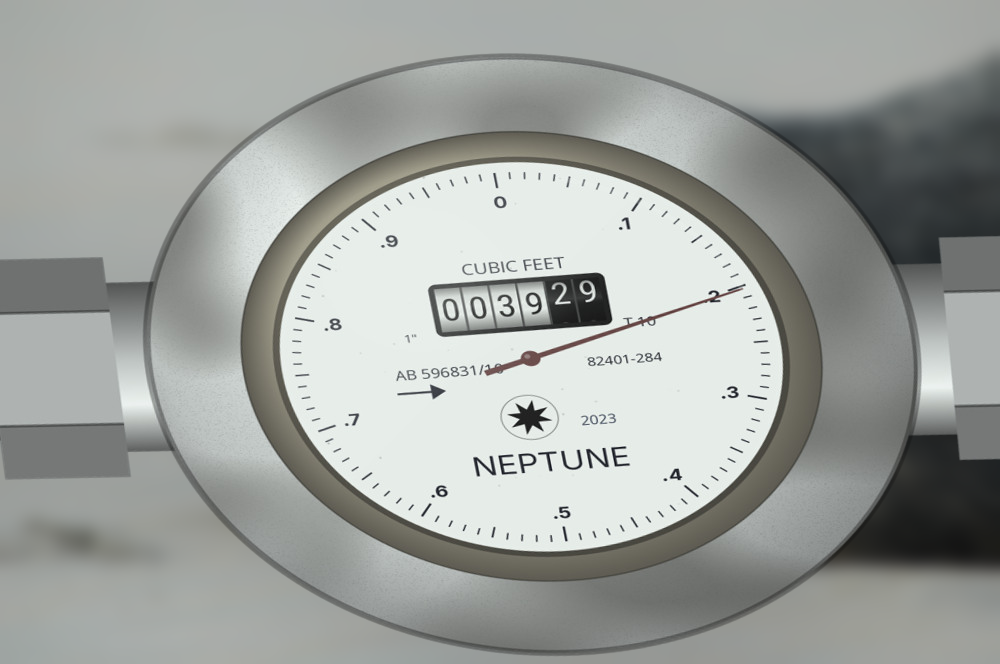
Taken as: 3929.20 ft³
